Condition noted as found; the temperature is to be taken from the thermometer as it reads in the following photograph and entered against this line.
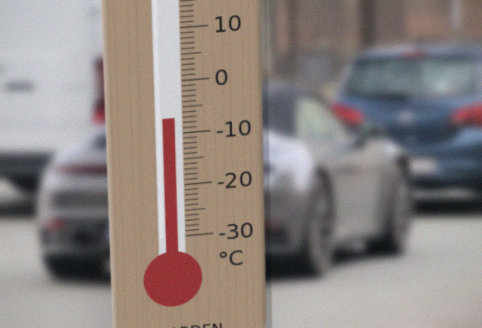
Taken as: -7 °C
